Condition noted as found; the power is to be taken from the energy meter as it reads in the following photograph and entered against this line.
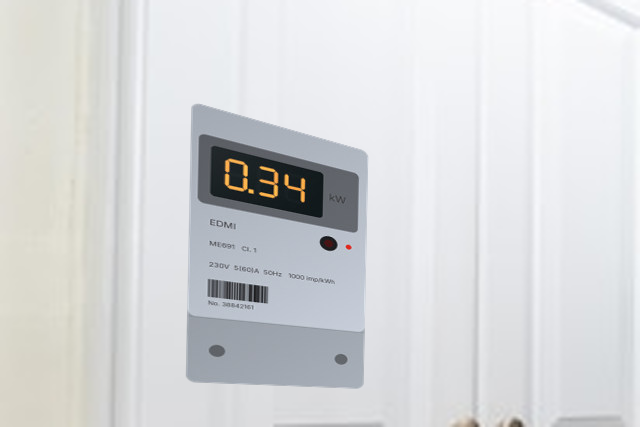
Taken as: 0.34 kW
